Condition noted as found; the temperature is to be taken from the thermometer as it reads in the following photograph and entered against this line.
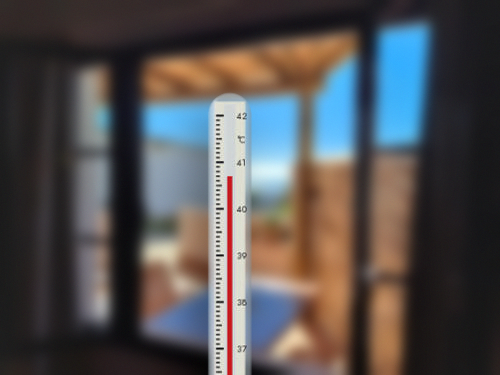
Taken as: 40.7 °C
